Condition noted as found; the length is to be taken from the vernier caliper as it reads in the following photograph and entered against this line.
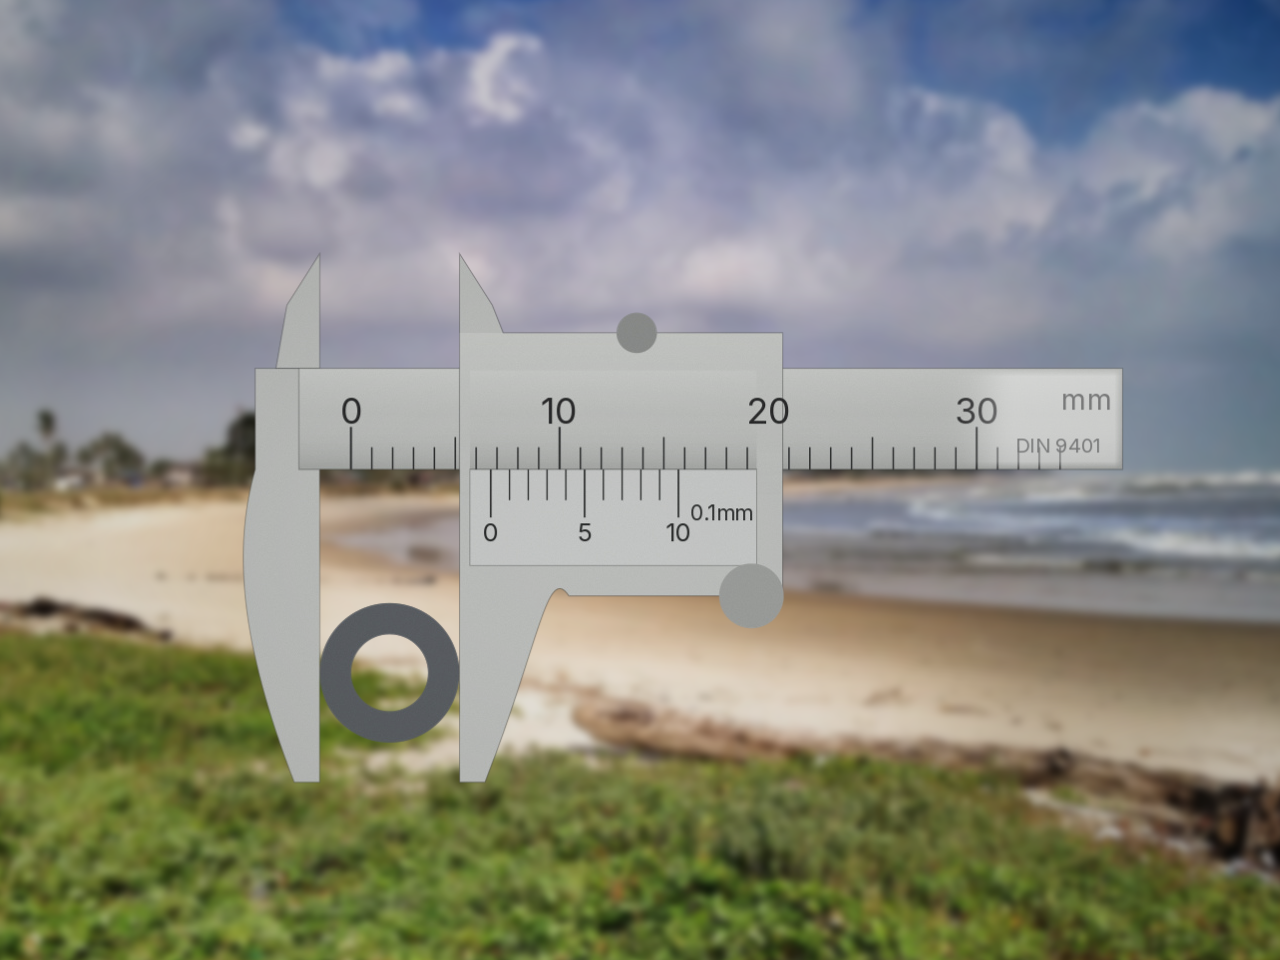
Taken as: 6.7 mm
